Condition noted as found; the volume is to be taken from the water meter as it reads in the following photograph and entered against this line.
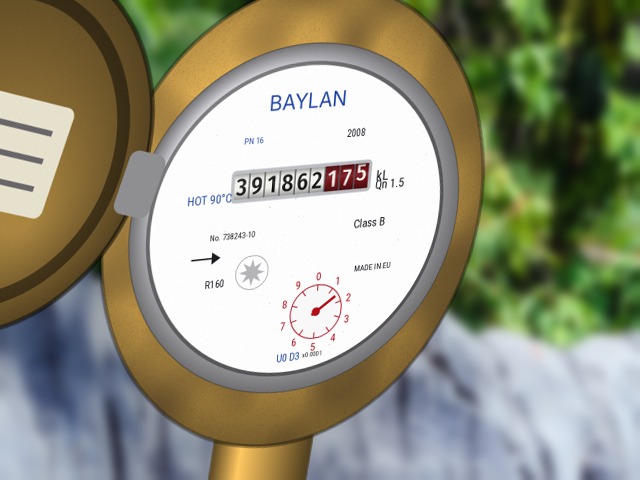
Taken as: 391862.1751 kL
